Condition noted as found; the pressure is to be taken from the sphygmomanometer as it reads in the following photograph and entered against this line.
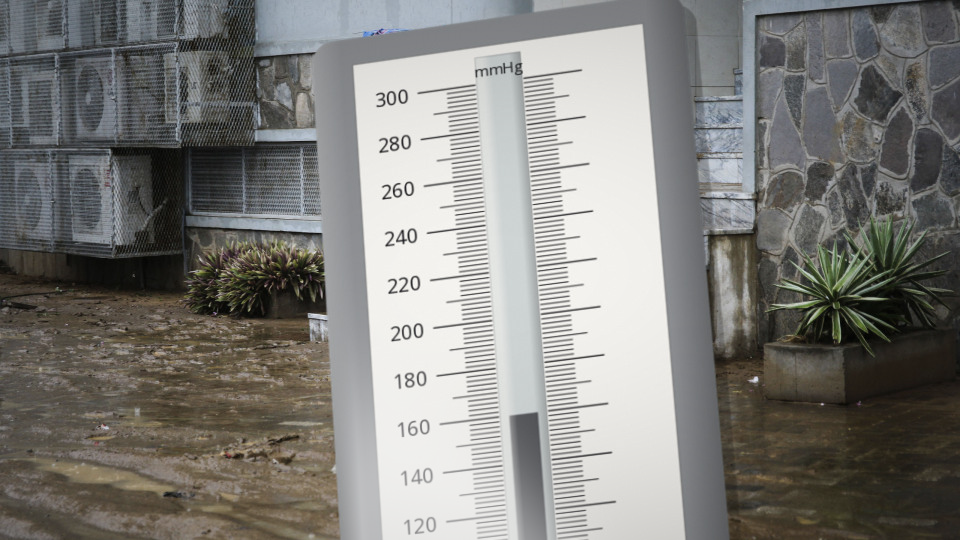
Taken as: 160 mmHg
